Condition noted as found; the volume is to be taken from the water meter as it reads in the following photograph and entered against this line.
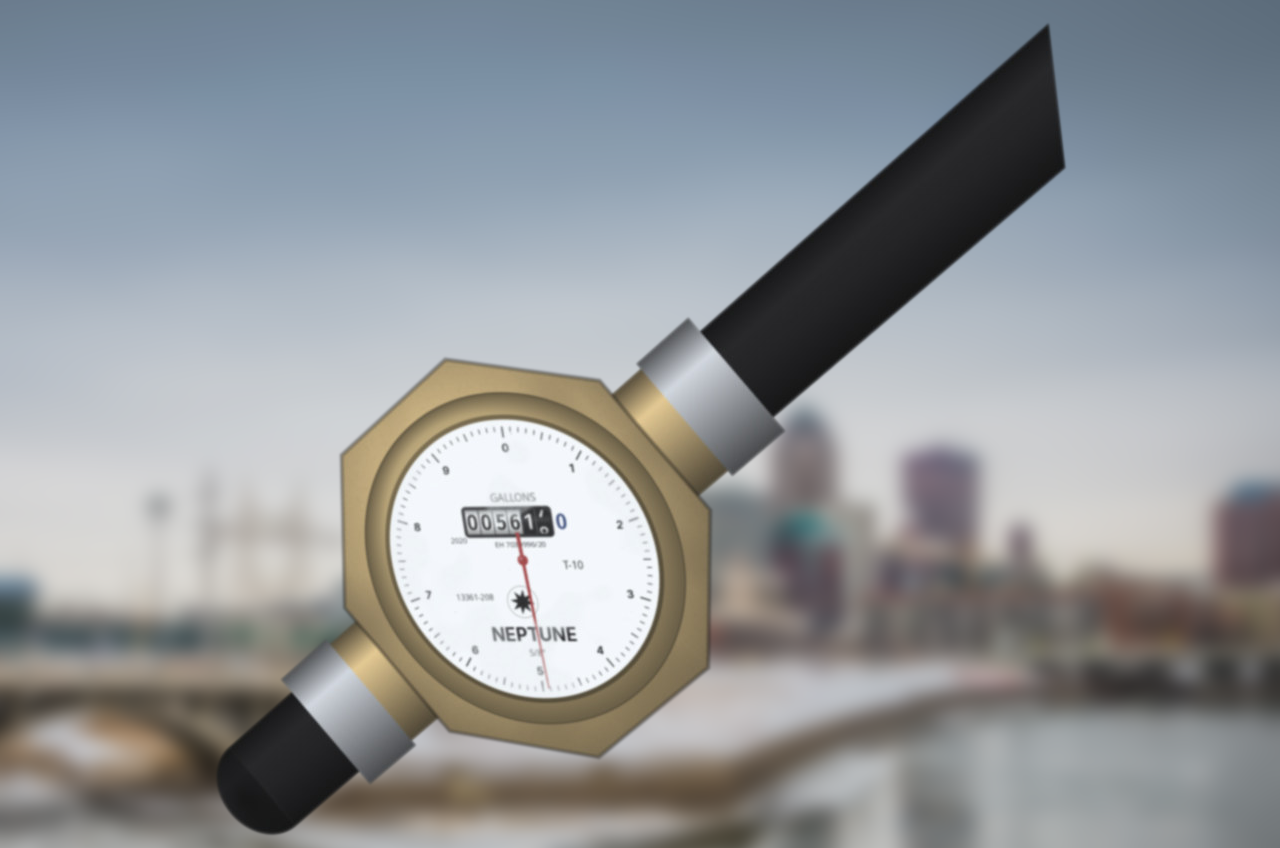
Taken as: 56174.9 gal
